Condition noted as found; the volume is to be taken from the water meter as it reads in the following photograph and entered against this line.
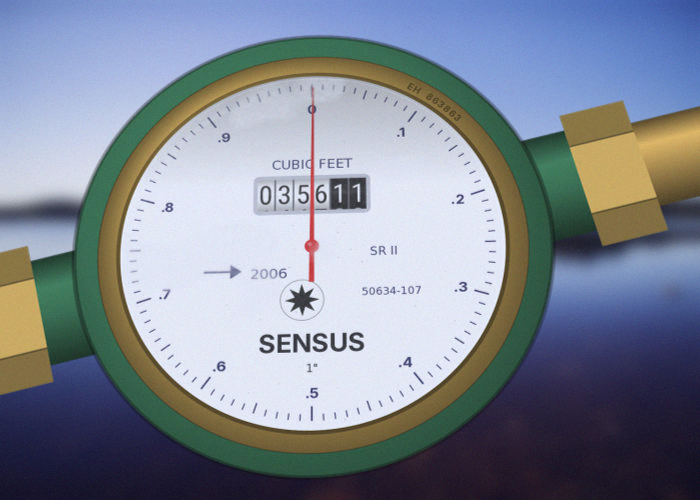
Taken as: 35611.00 ft³
